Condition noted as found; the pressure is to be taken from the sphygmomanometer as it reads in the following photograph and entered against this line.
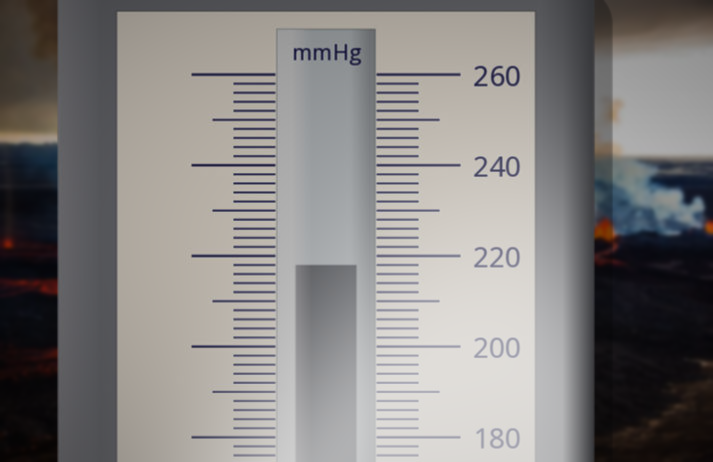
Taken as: 218 mmHg
